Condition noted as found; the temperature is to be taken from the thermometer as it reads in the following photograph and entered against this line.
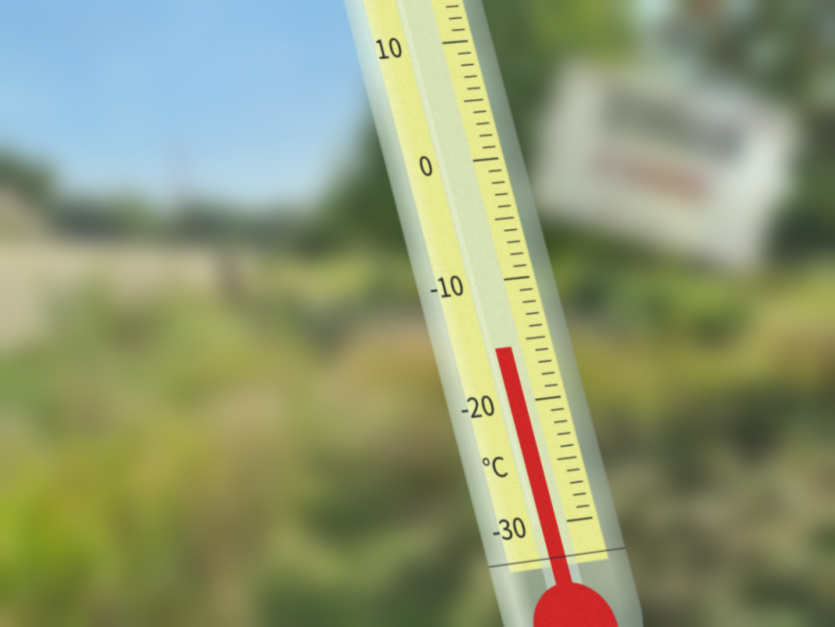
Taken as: -15.5 °C
